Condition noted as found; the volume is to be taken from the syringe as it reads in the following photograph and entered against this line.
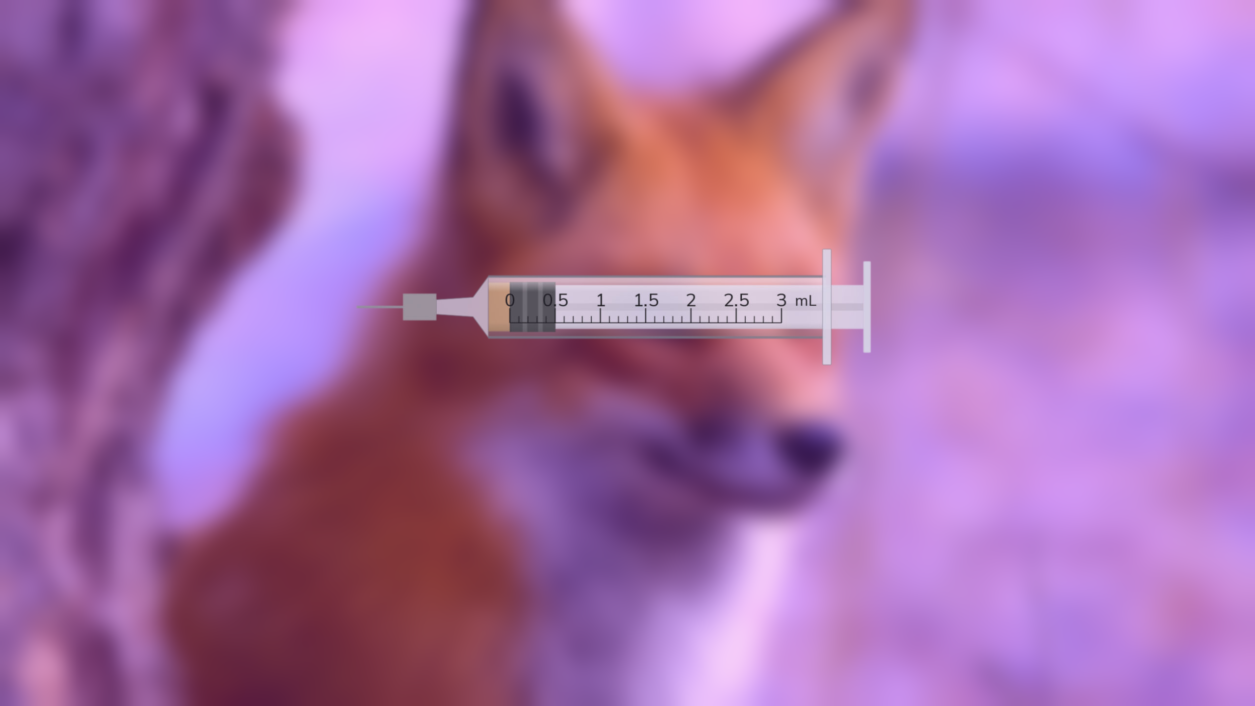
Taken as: 0 mL
